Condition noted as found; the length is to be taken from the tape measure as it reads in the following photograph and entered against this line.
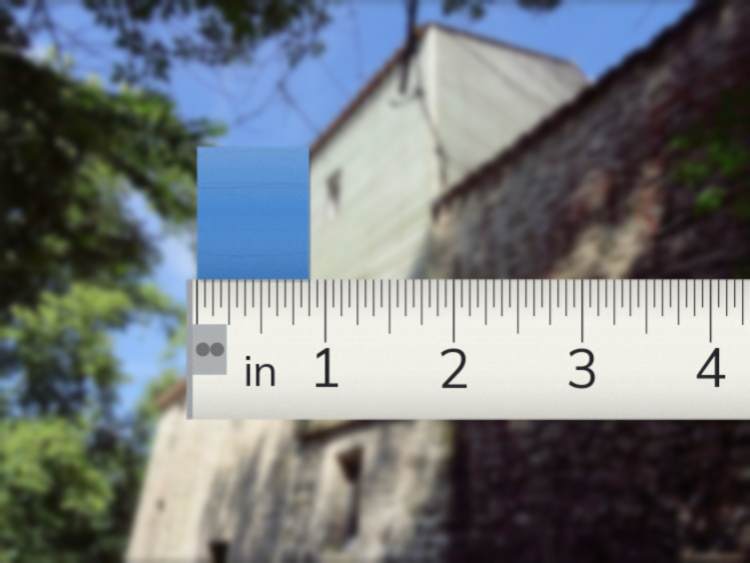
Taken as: 0.875 in
